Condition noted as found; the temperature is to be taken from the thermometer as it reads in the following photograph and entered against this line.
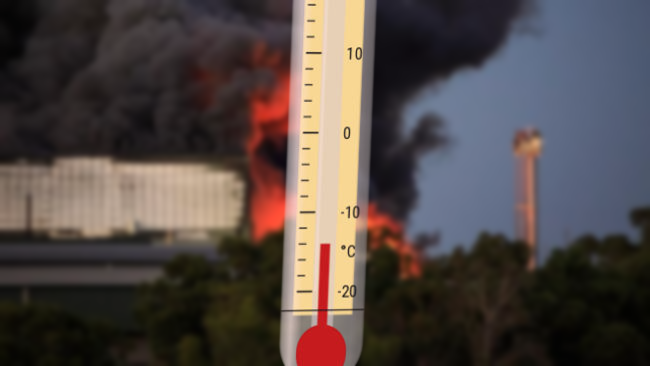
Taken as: -14 °C
